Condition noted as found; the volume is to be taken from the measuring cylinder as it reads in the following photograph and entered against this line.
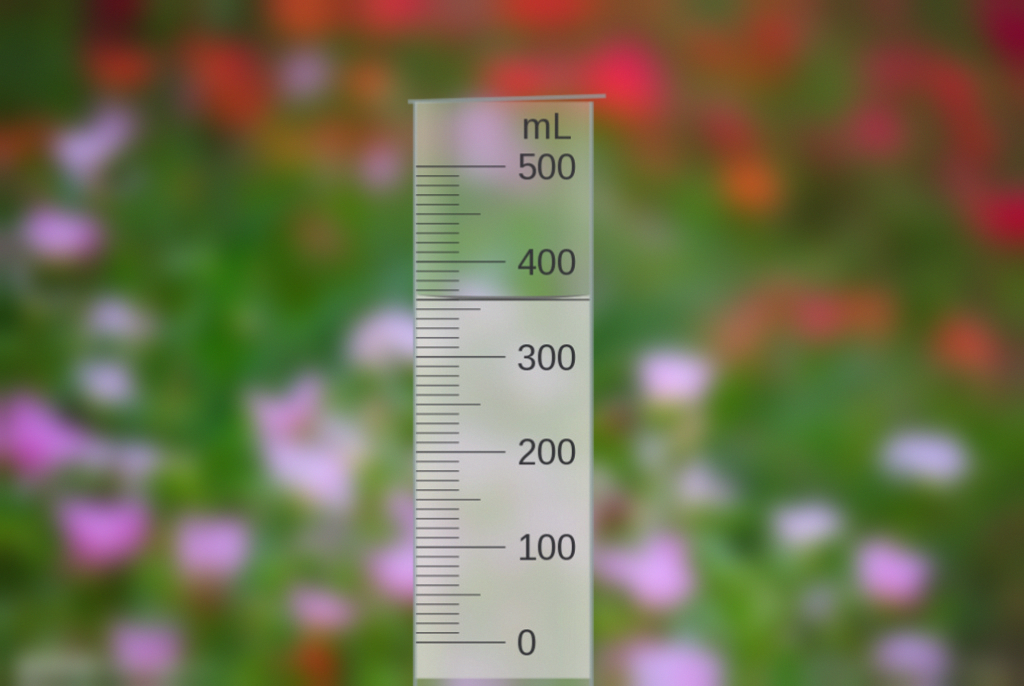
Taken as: 360 mL
